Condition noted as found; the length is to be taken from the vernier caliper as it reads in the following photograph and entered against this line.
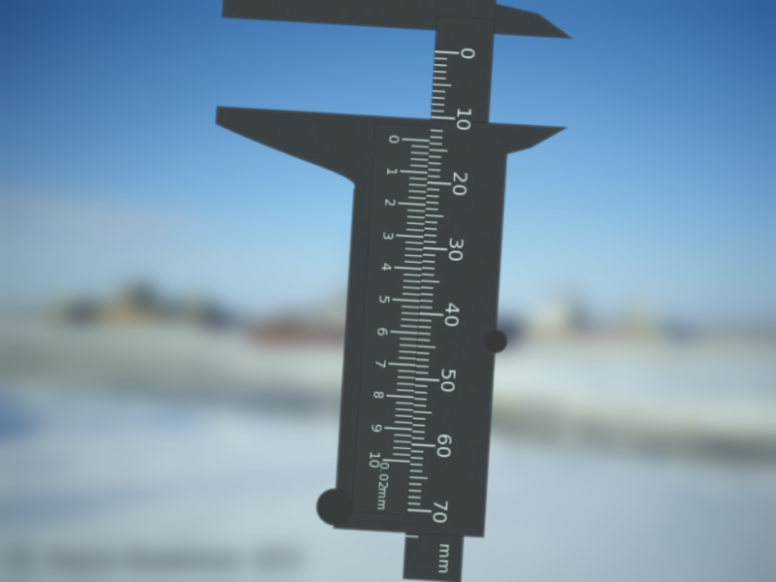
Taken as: 13.6 mm
